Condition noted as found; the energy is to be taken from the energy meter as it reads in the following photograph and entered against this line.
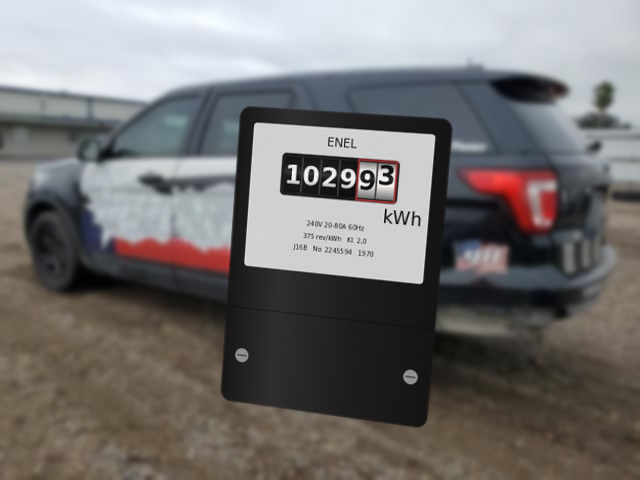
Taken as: 1029.93 kWh
